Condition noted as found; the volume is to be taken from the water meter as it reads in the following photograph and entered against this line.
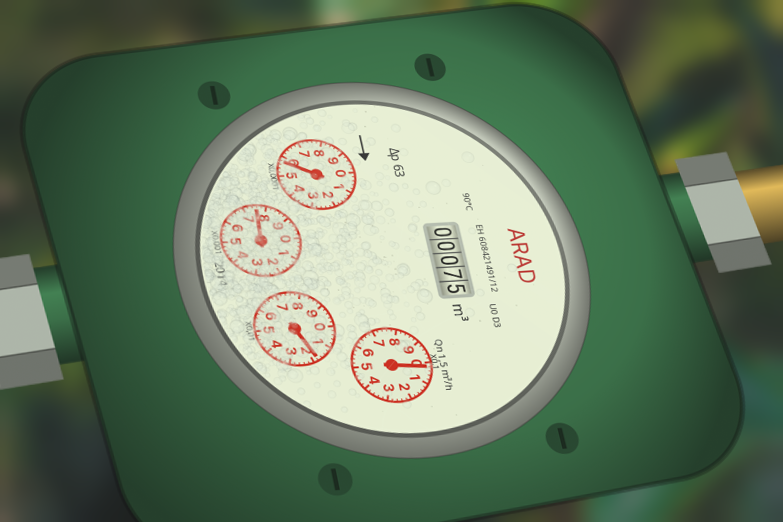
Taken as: 75.0175 m³
